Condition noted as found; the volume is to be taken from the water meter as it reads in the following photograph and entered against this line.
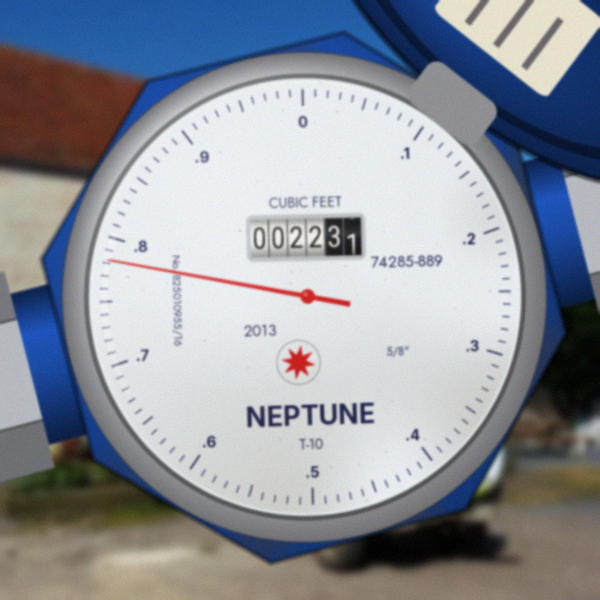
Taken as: 2230.78 ft³
